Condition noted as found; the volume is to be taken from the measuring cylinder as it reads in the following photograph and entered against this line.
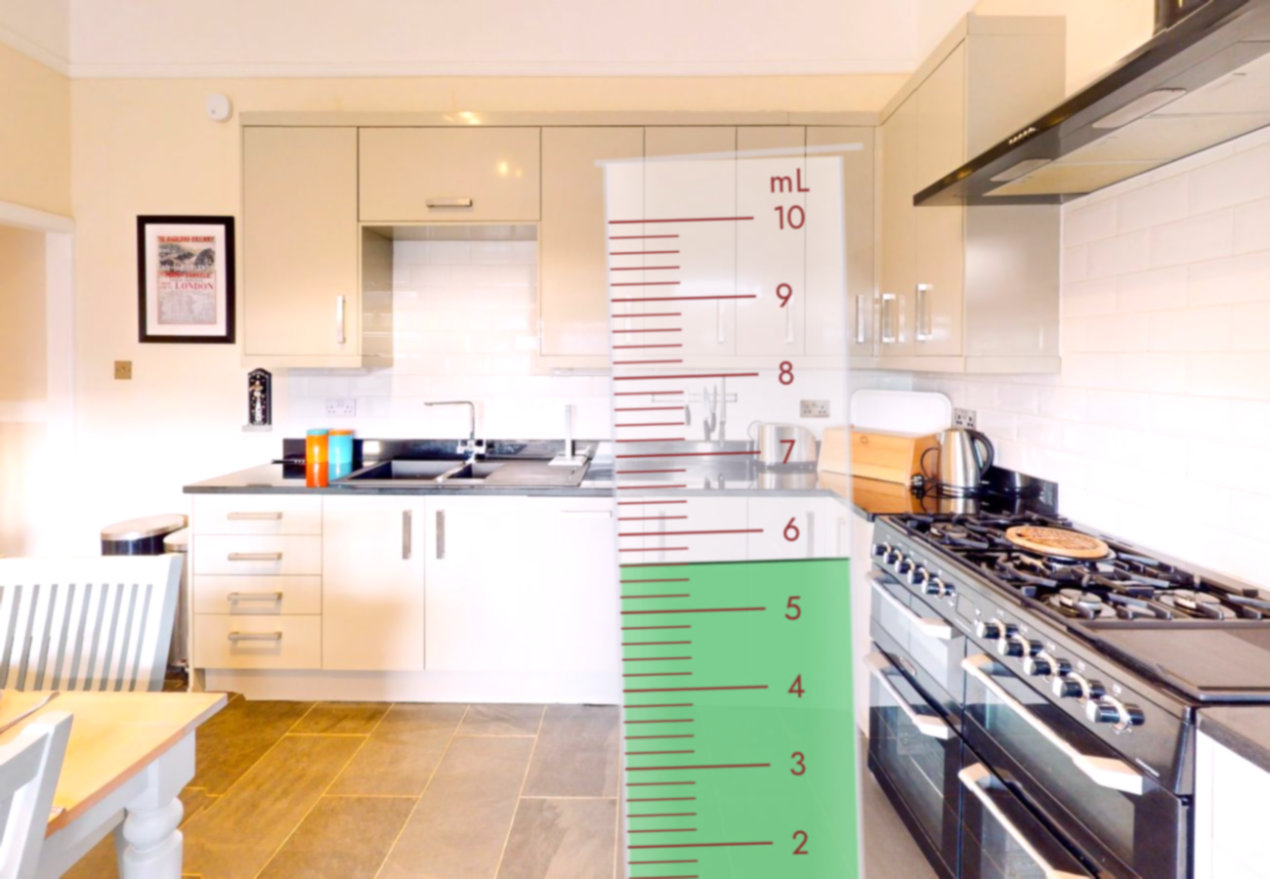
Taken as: 5.6 mL
